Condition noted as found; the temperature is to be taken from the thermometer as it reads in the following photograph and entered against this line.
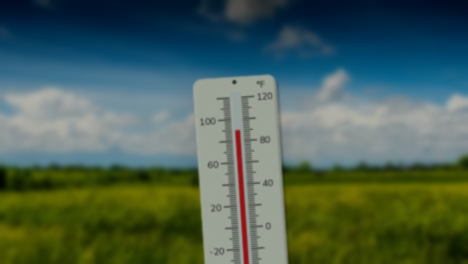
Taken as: 90 °F
